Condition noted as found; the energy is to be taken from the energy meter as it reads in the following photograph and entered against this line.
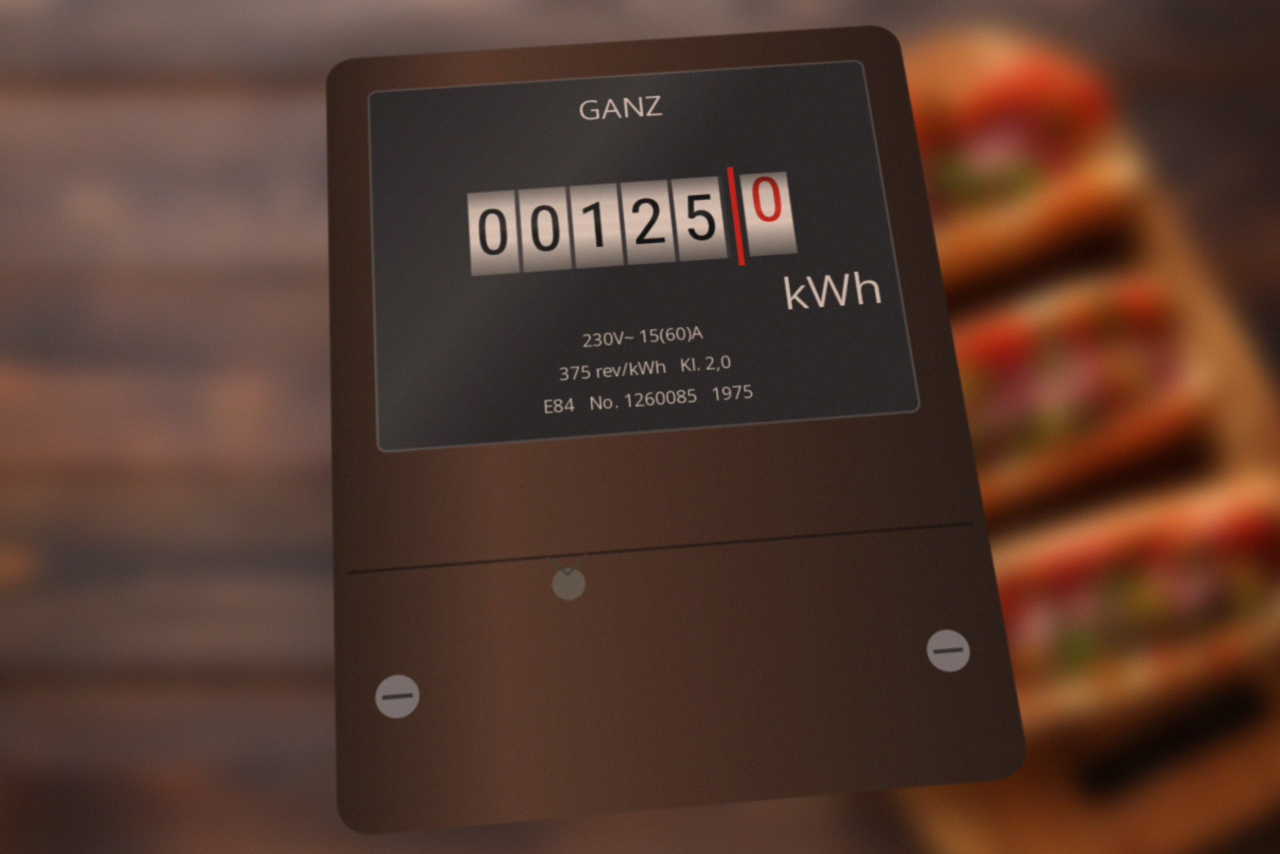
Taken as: 125.0 kWh
